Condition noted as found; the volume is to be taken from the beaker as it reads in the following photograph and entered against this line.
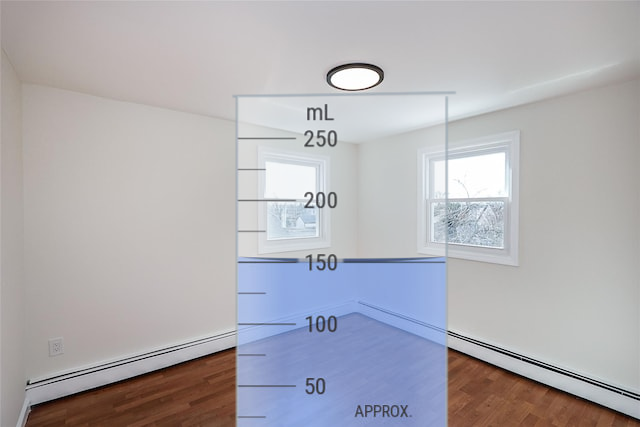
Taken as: 150 mL
